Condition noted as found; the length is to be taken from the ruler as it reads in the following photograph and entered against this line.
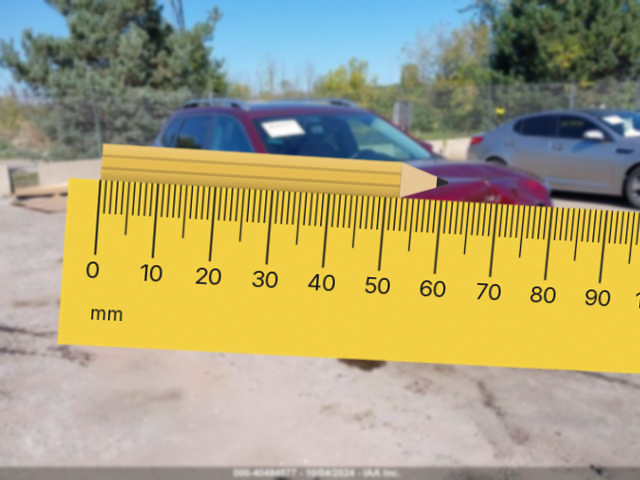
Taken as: 61 mm
